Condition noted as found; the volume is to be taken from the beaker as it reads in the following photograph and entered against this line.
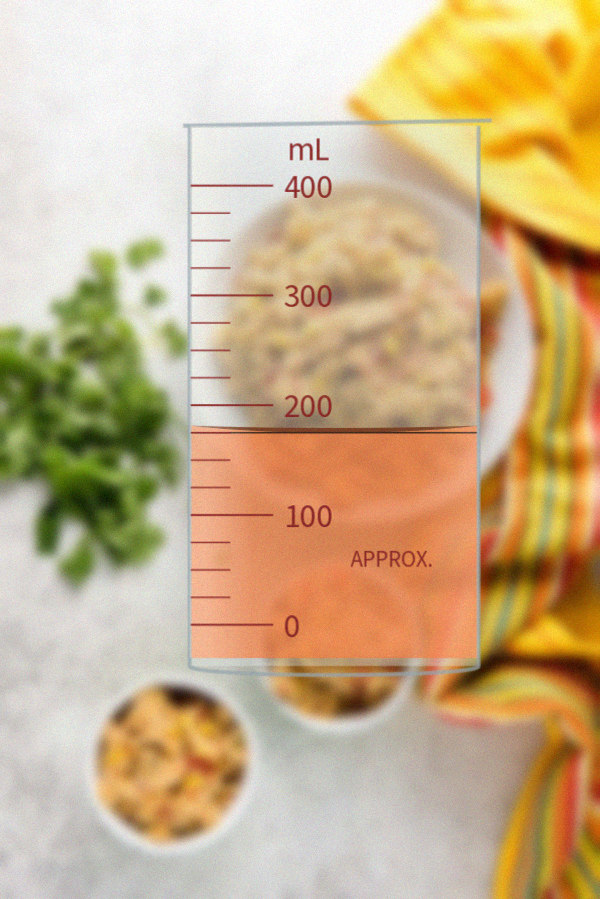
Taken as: 175 mL
